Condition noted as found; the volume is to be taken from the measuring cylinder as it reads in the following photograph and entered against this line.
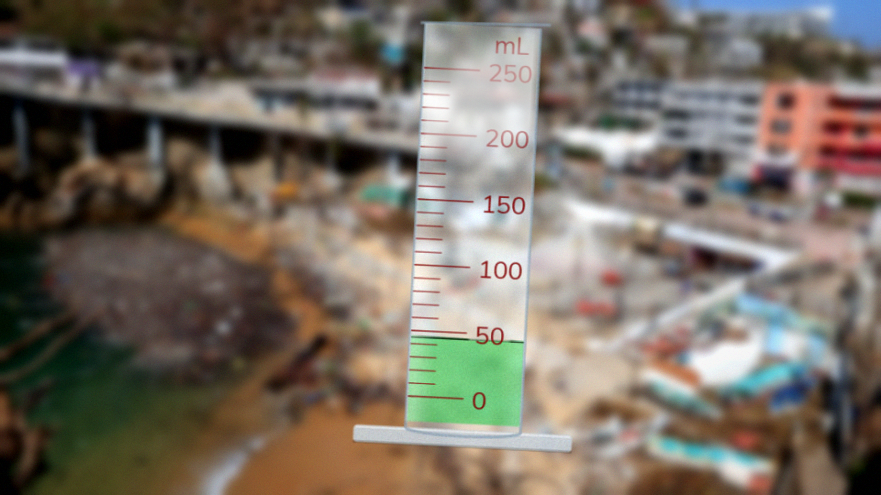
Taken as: 45 mL
